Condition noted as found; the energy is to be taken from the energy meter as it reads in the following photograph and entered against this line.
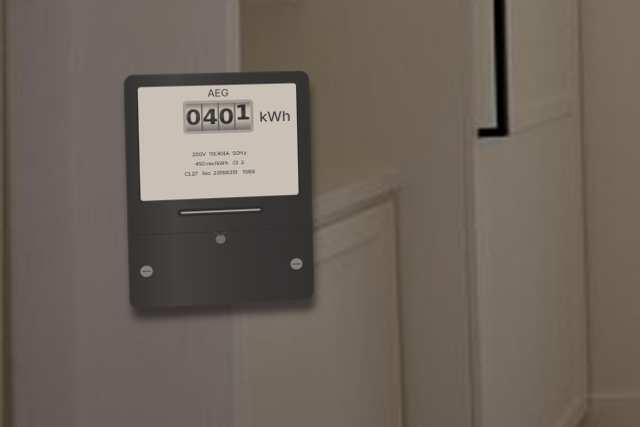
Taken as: 401 kWh
